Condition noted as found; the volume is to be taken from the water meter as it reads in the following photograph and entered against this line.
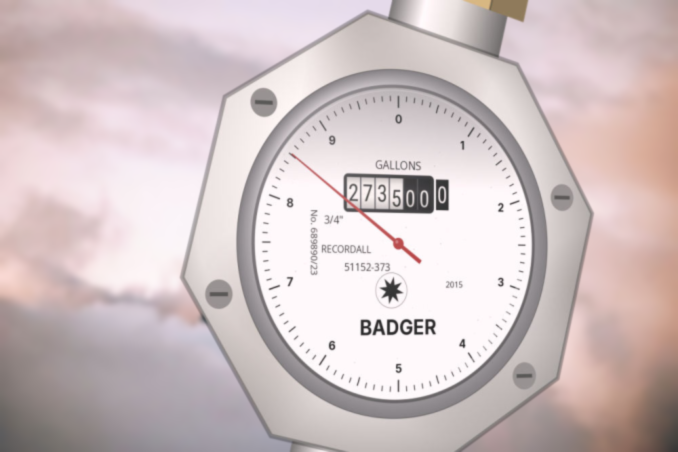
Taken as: 2734998.5 gal
